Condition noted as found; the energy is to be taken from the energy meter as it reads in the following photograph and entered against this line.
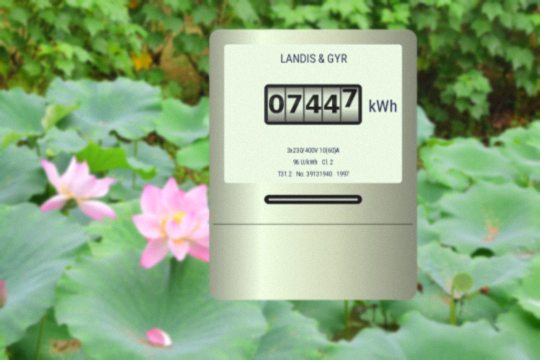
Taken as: 7447 kWh
